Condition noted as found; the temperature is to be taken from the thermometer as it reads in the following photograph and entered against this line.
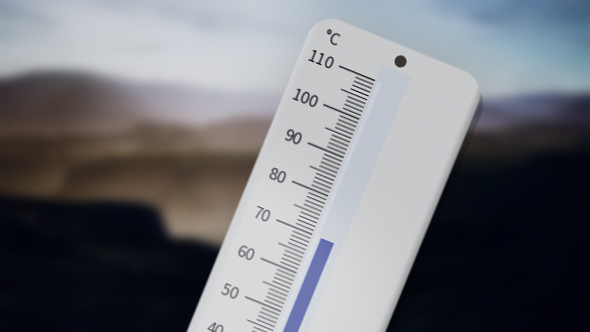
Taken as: 70 °C
